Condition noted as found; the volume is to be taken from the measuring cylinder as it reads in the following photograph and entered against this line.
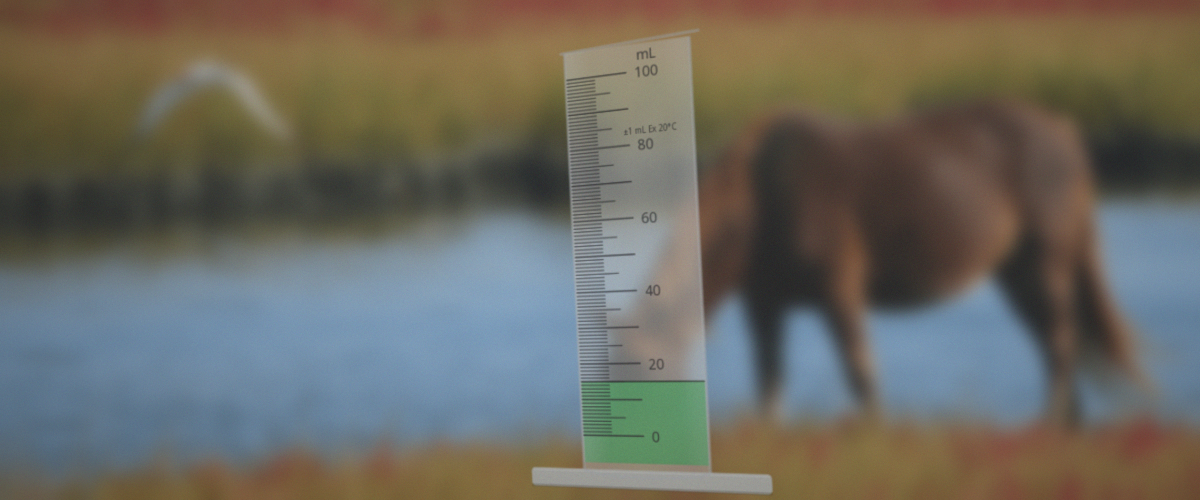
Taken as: 15 mL
